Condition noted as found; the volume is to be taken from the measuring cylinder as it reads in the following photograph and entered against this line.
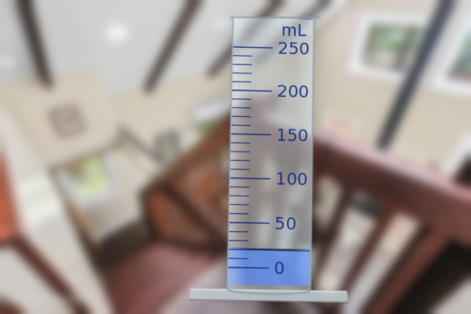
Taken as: 20 mL
